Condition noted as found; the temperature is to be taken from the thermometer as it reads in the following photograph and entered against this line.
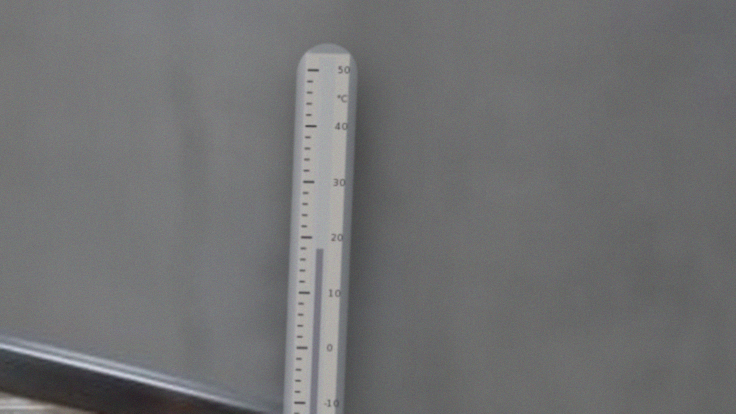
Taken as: 18 °C
